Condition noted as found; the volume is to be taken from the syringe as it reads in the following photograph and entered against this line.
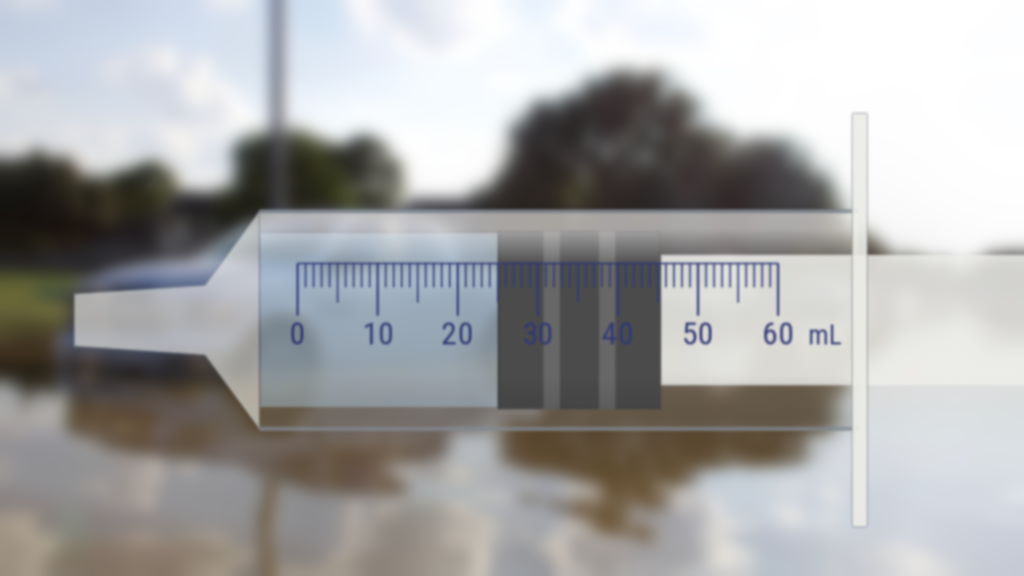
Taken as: 25 mL
